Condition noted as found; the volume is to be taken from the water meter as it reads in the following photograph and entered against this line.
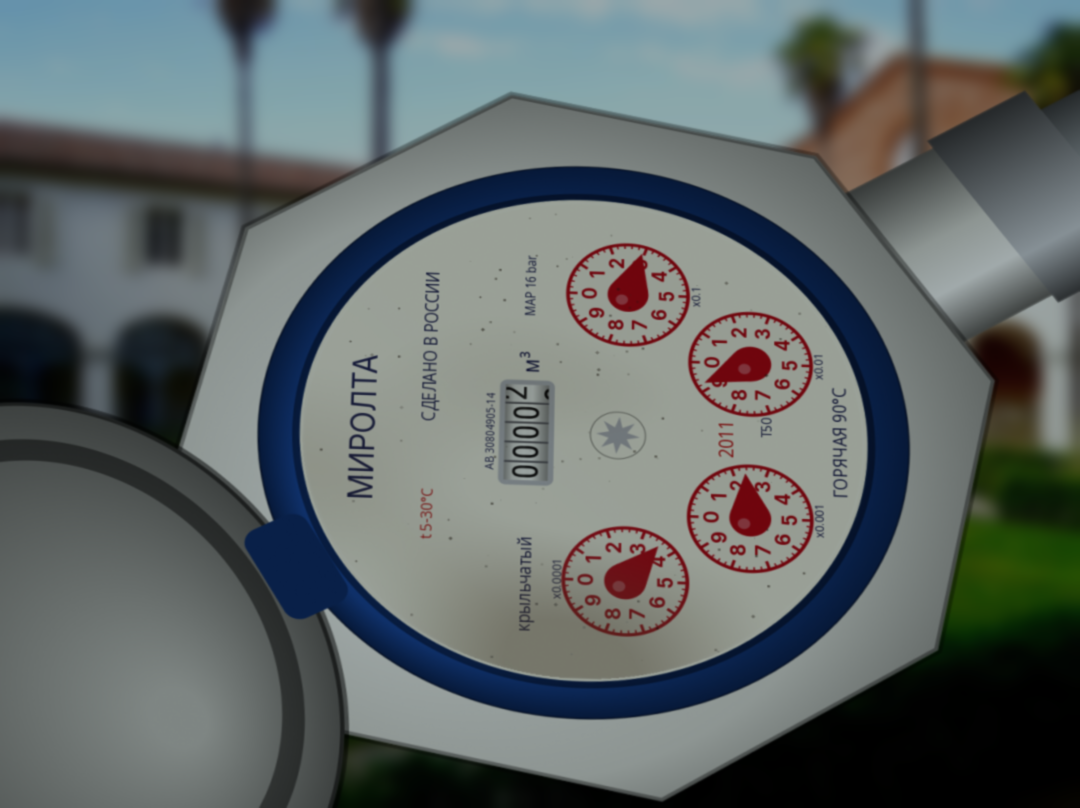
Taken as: 2.2923 m³
